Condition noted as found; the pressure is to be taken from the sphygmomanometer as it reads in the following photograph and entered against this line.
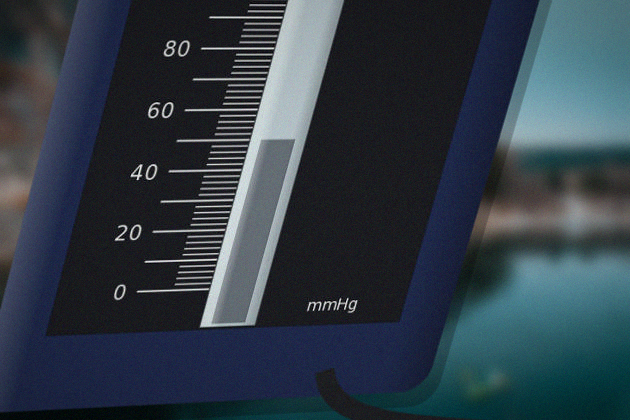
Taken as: 50 mmHg
